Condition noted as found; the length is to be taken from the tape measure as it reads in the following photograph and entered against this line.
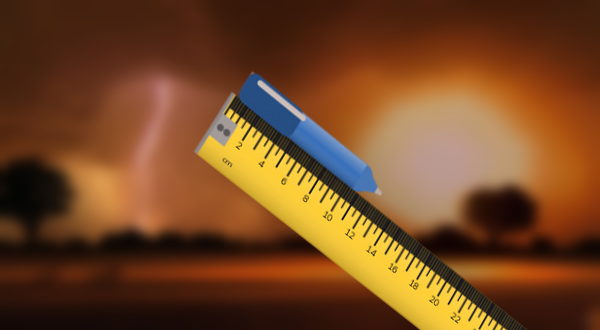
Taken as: 12.5 cm
